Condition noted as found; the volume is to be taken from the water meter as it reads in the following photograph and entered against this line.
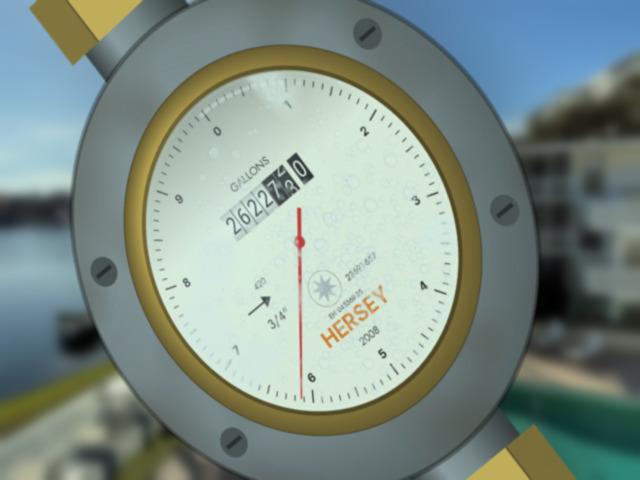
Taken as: 2622726.1 gal
